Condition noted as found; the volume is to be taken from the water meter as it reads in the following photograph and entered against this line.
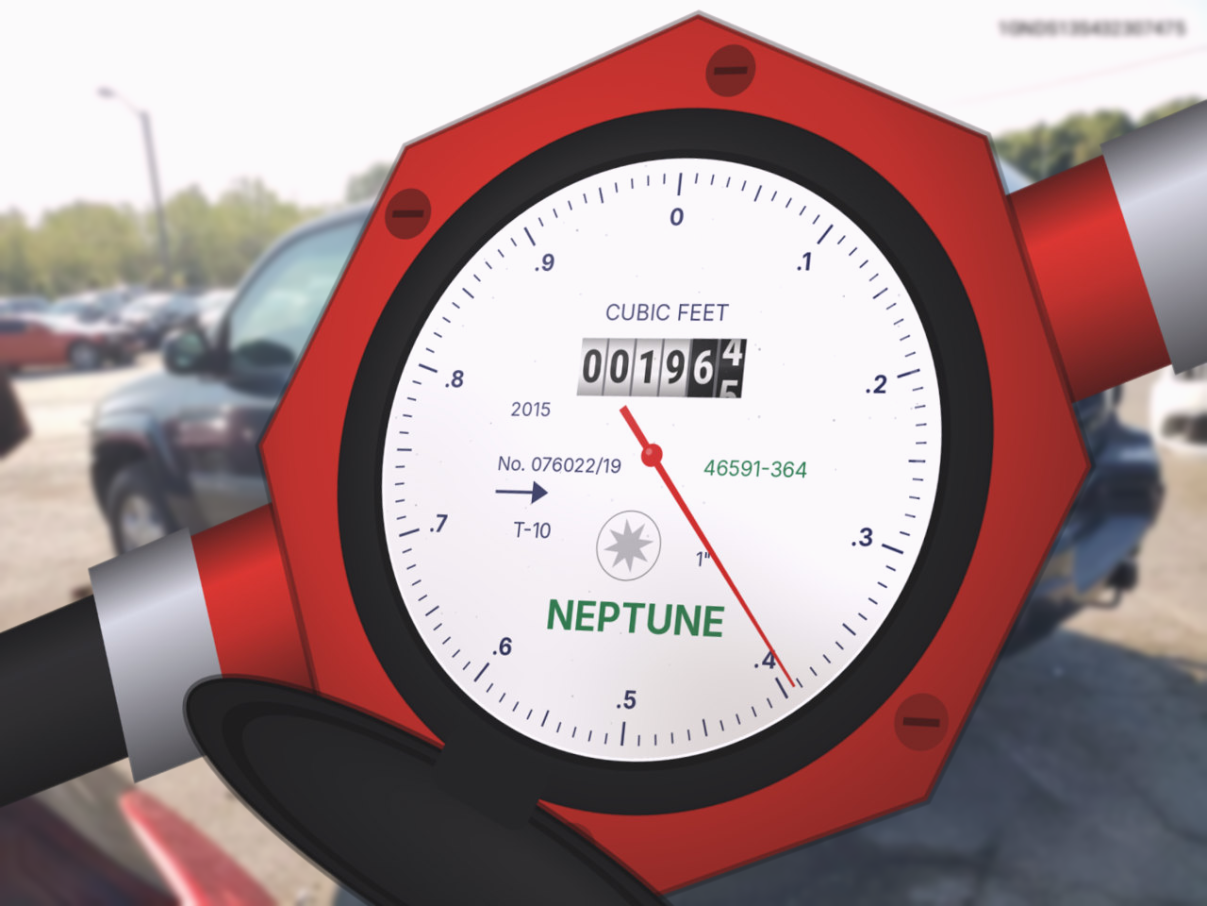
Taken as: 1964.39 ft³
